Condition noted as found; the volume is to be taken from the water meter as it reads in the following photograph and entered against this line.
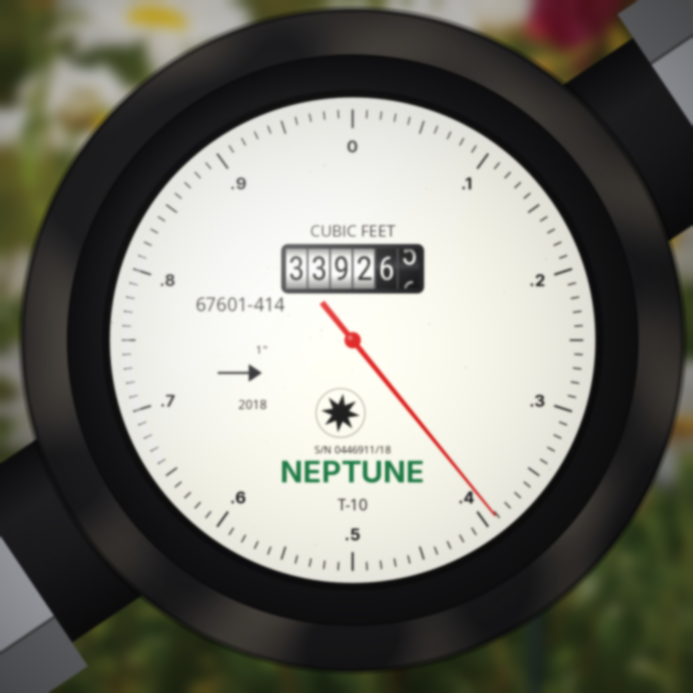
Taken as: 339265.39 ft³
